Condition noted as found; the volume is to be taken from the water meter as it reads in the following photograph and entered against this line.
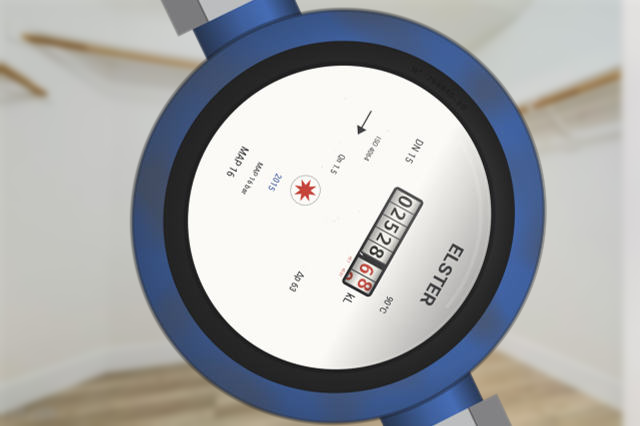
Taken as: 2528.68 kL
